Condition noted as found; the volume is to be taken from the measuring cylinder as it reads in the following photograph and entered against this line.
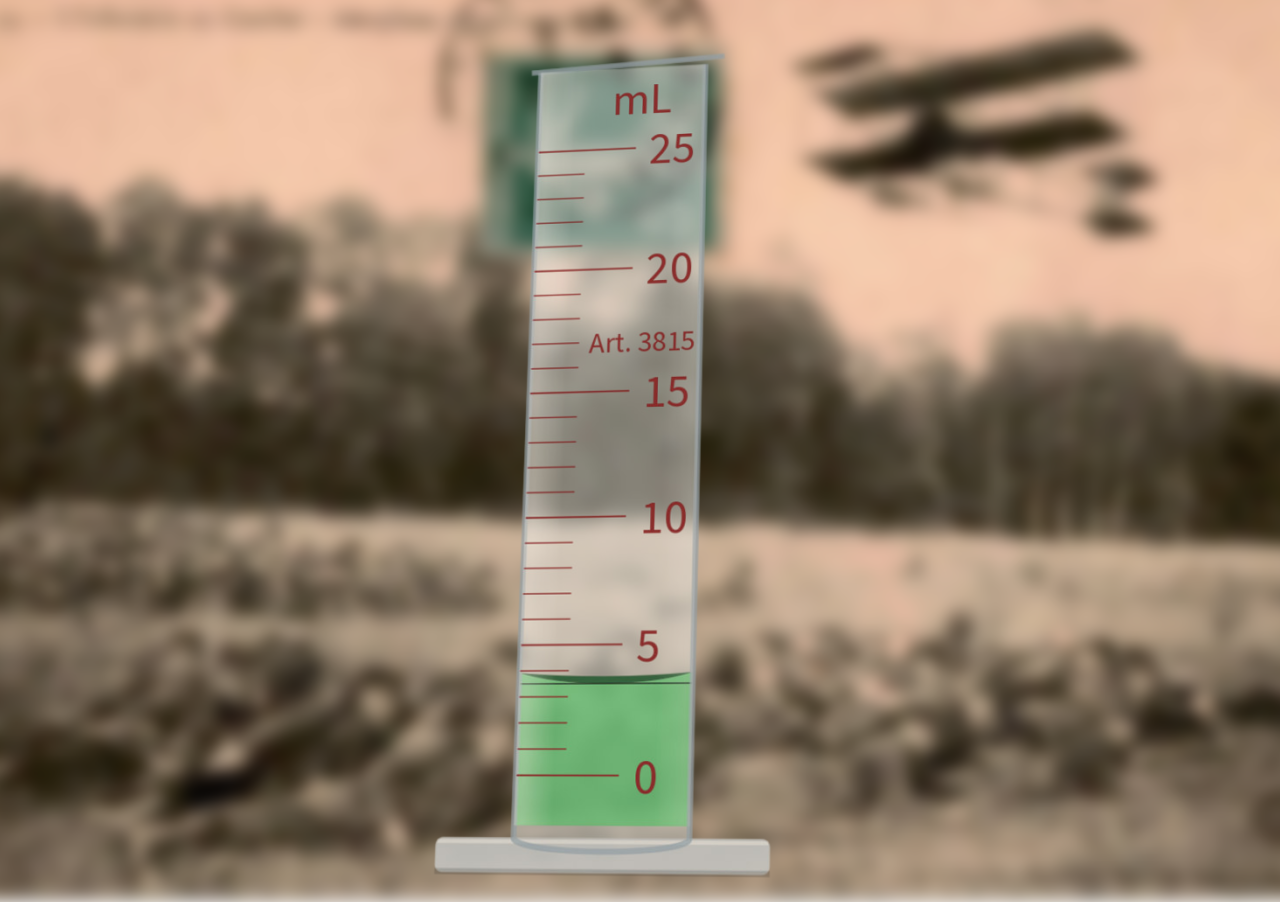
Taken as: 3.5 mL
